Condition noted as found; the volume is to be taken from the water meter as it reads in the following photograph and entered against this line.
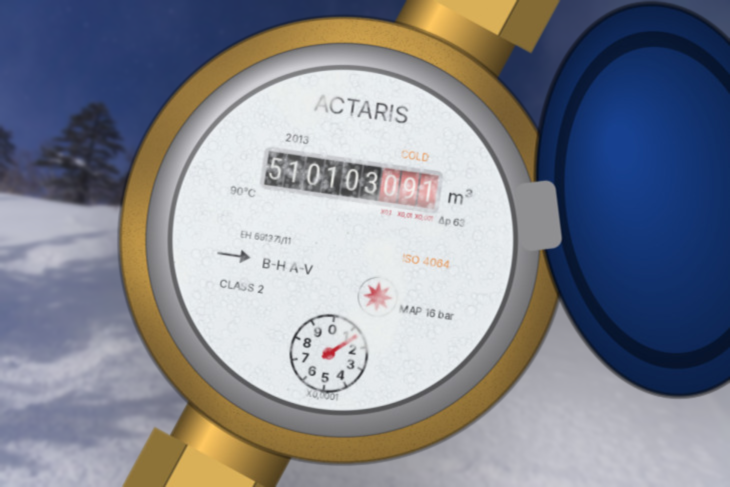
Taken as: 510103.0911 m³
